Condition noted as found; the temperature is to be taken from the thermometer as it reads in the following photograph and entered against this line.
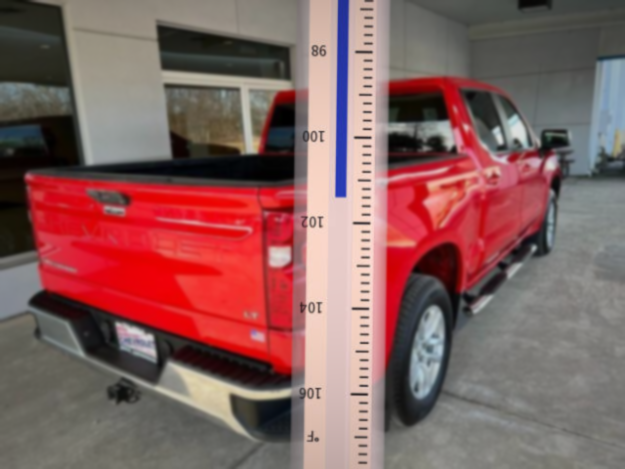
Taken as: 101.4 °F
